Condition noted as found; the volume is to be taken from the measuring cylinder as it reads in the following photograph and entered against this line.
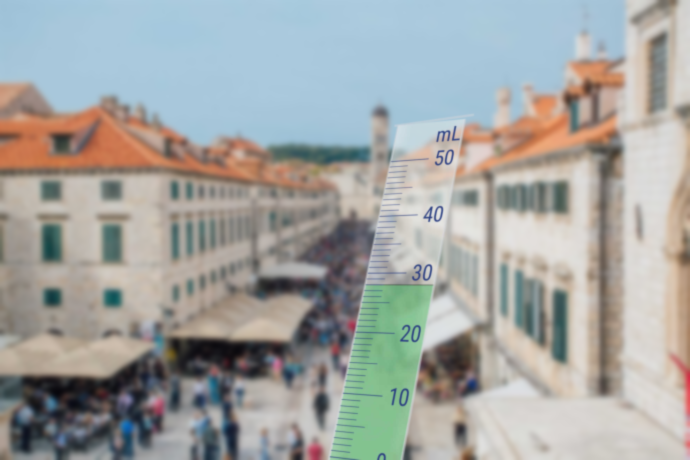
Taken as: 28 mL
